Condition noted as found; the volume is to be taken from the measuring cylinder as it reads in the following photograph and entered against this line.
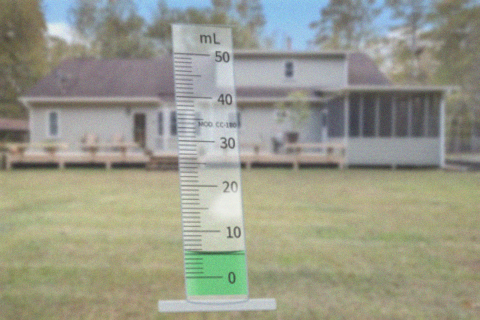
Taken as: 5 mL
